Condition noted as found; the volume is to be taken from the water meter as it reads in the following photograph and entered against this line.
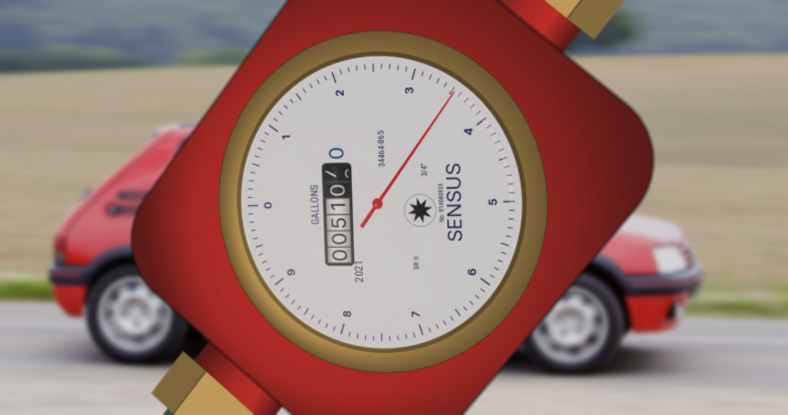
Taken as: 51073.5 gal
